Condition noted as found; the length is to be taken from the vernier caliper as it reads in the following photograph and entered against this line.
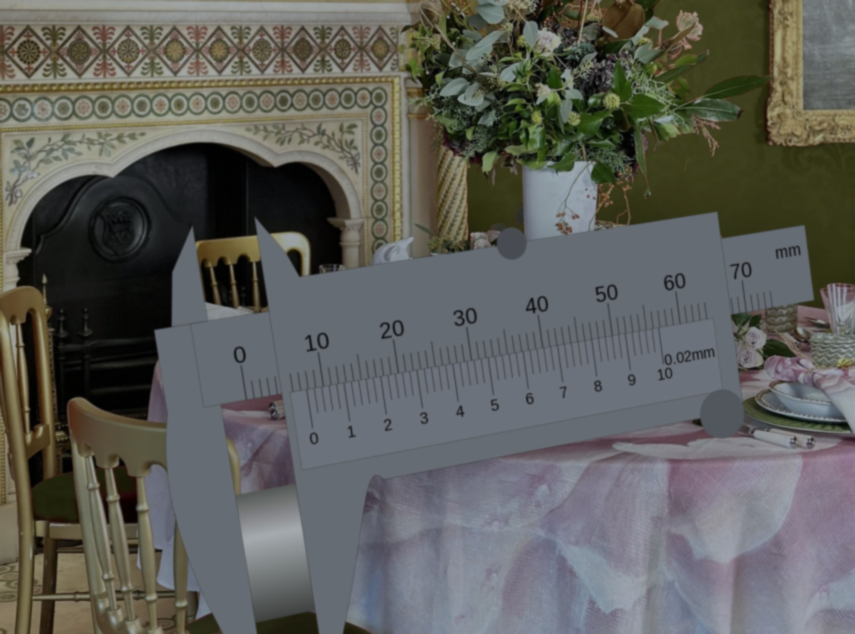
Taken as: 7.8 mm
